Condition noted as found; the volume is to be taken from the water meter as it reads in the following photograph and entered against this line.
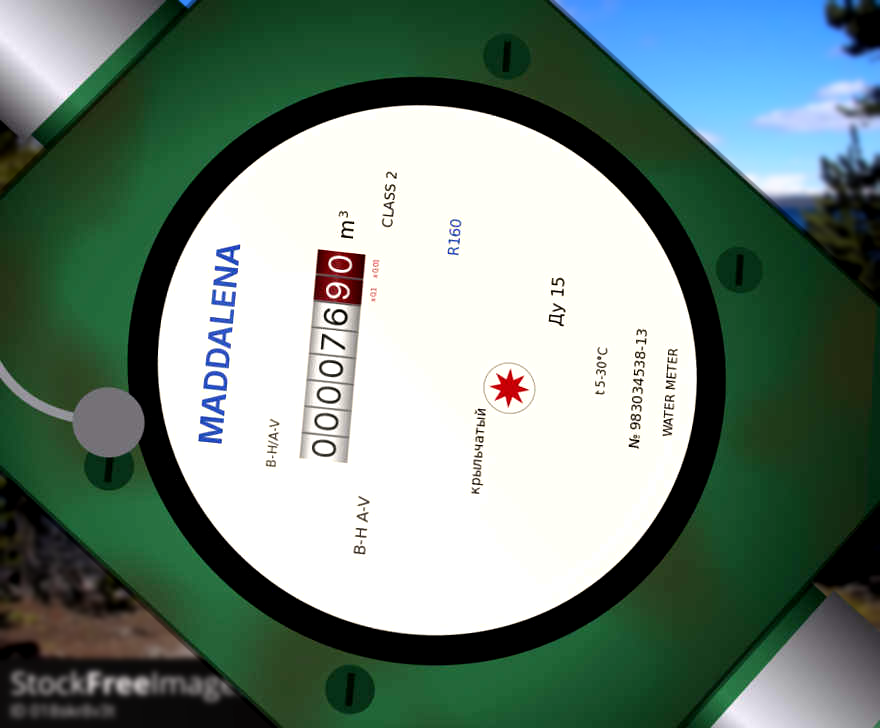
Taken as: 76.90 m³
